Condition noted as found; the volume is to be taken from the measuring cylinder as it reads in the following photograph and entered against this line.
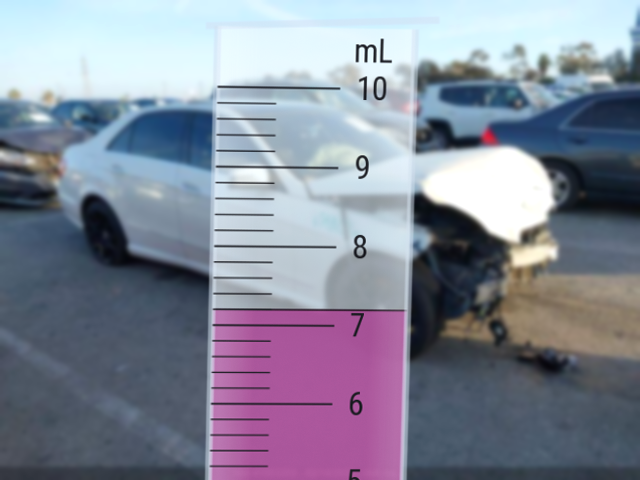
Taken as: 7.2 mL
